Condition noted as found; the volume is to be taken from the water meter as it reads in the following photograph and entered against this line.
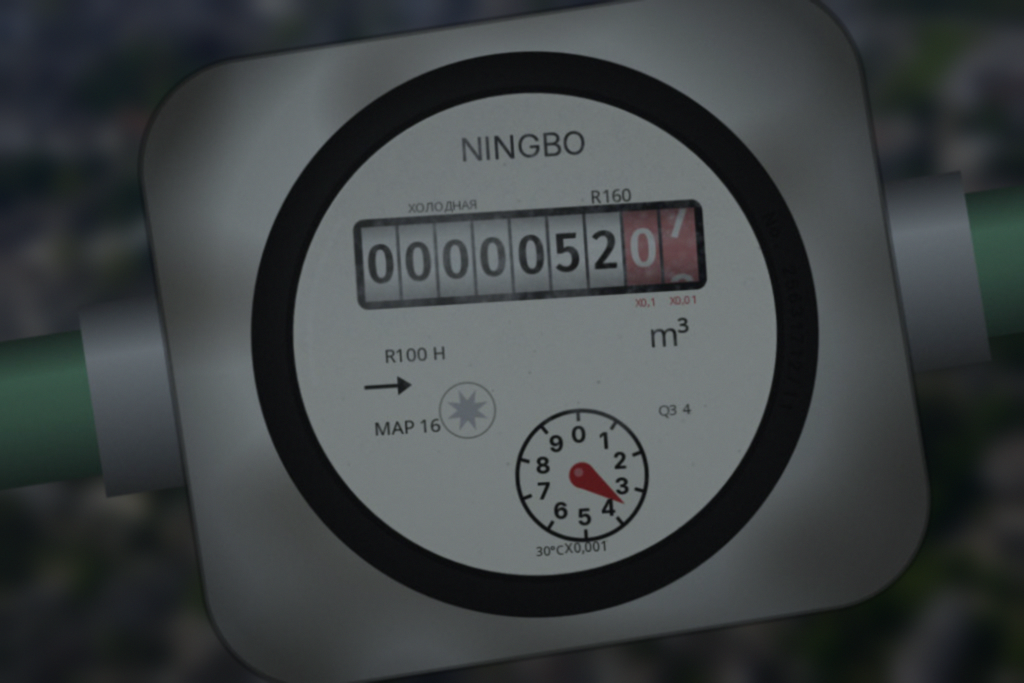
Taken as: 52.073 m³
